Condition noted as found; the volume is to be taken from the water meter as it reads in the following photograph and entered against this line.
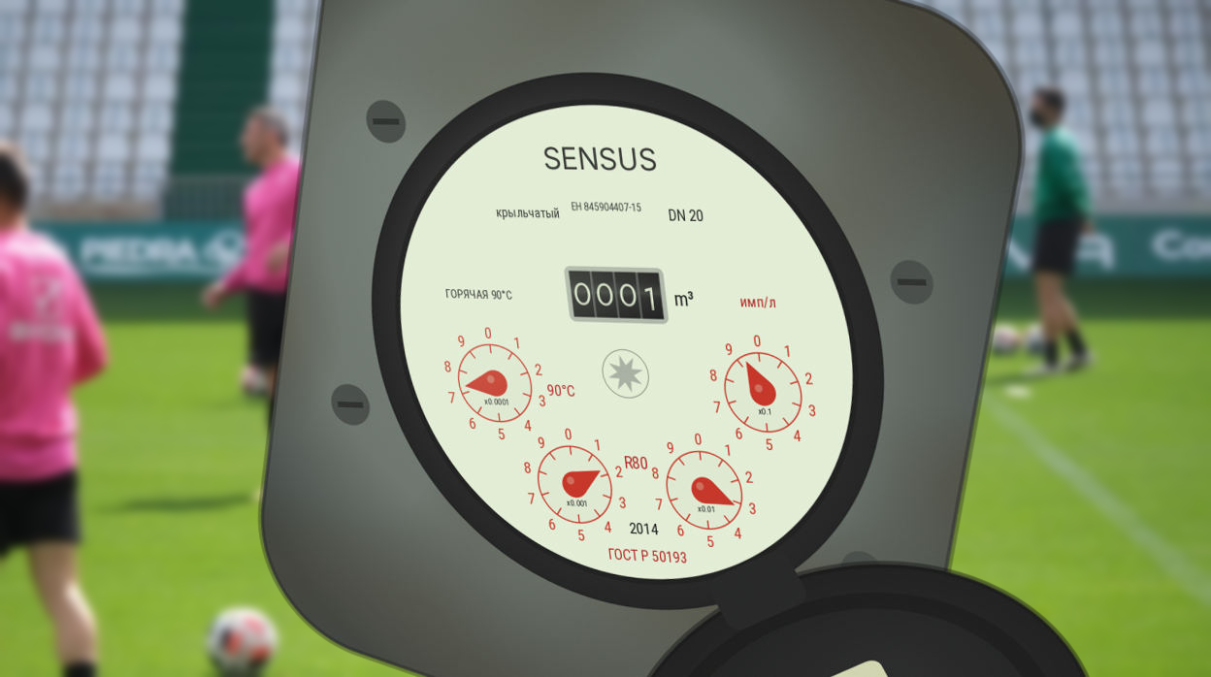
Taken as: 0.9317 m³
